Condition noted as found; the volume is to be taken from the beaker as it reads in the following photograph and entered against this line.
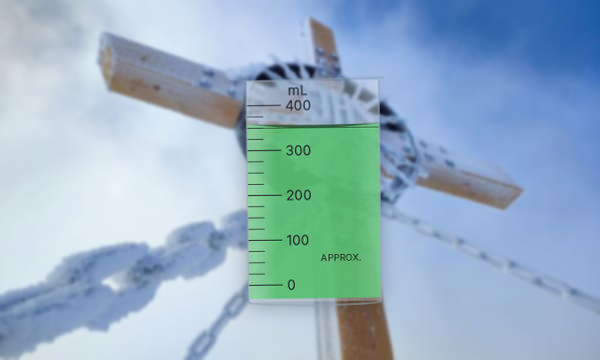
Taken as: 350 mL
